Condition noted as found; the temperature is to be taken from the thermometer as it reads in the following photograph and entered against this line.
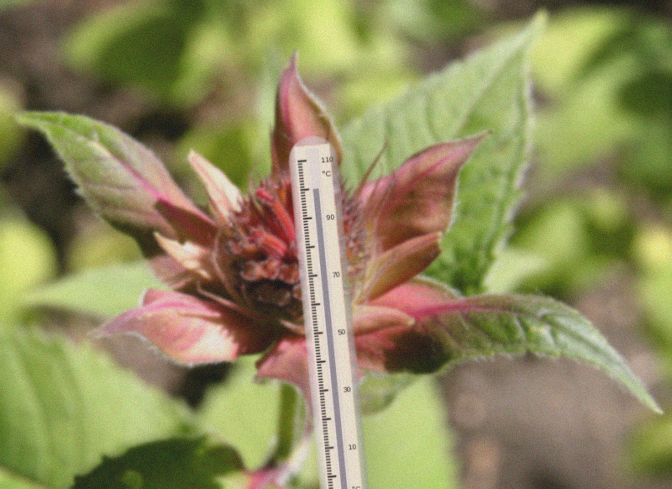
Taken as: 100 °C
